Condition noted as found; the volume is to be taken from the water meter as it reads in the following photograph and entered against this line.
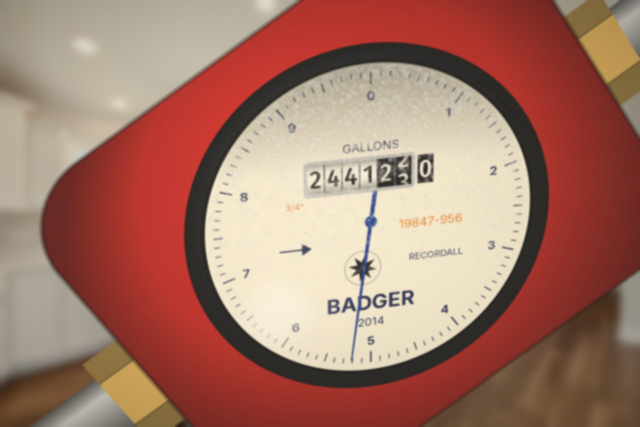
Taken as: 2441225.2 gal
